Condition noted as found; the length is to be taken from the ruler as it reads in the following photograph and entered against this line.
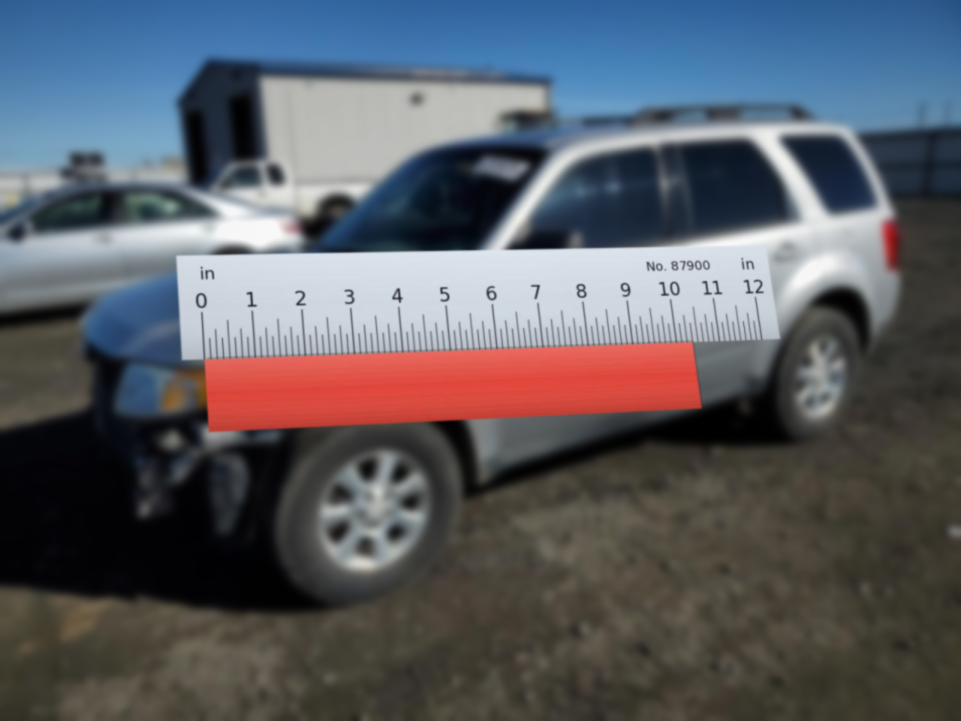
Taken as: 10.375 in
